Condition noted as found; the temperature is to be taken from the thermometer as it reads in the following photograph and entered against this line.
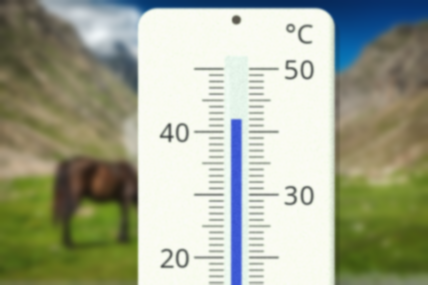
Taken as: 42 °C
